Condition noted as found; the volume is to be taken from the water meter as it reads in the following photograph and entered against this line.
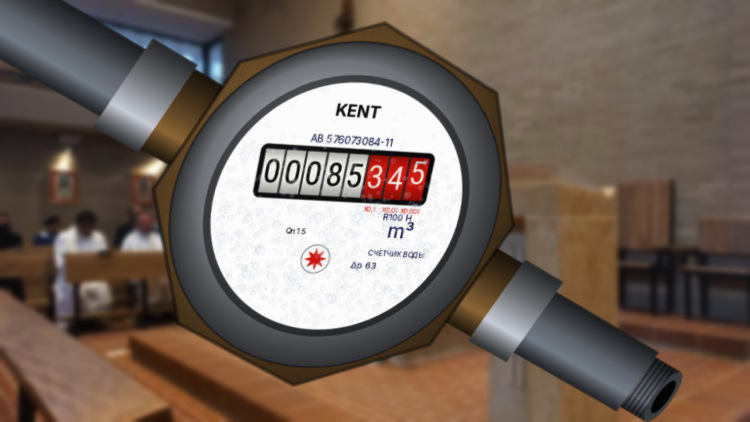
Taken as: 85.345 m³
